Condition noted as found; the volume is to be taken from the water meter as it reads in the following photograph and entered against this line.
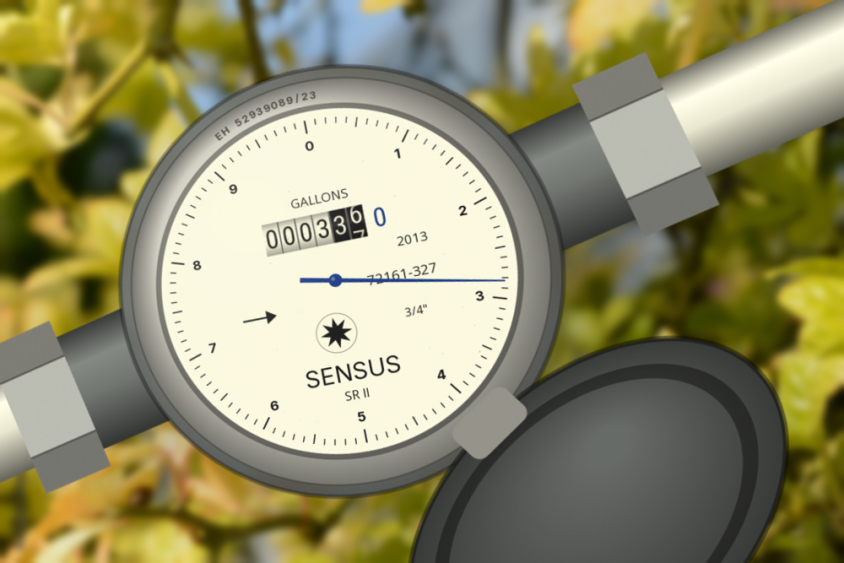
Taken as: 3362.8 gal
